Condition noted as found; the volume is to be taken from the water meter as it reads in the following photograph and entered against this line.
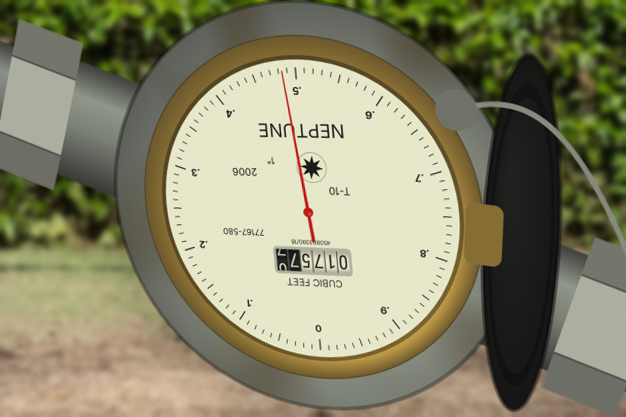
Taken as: 17576.48 ft³
